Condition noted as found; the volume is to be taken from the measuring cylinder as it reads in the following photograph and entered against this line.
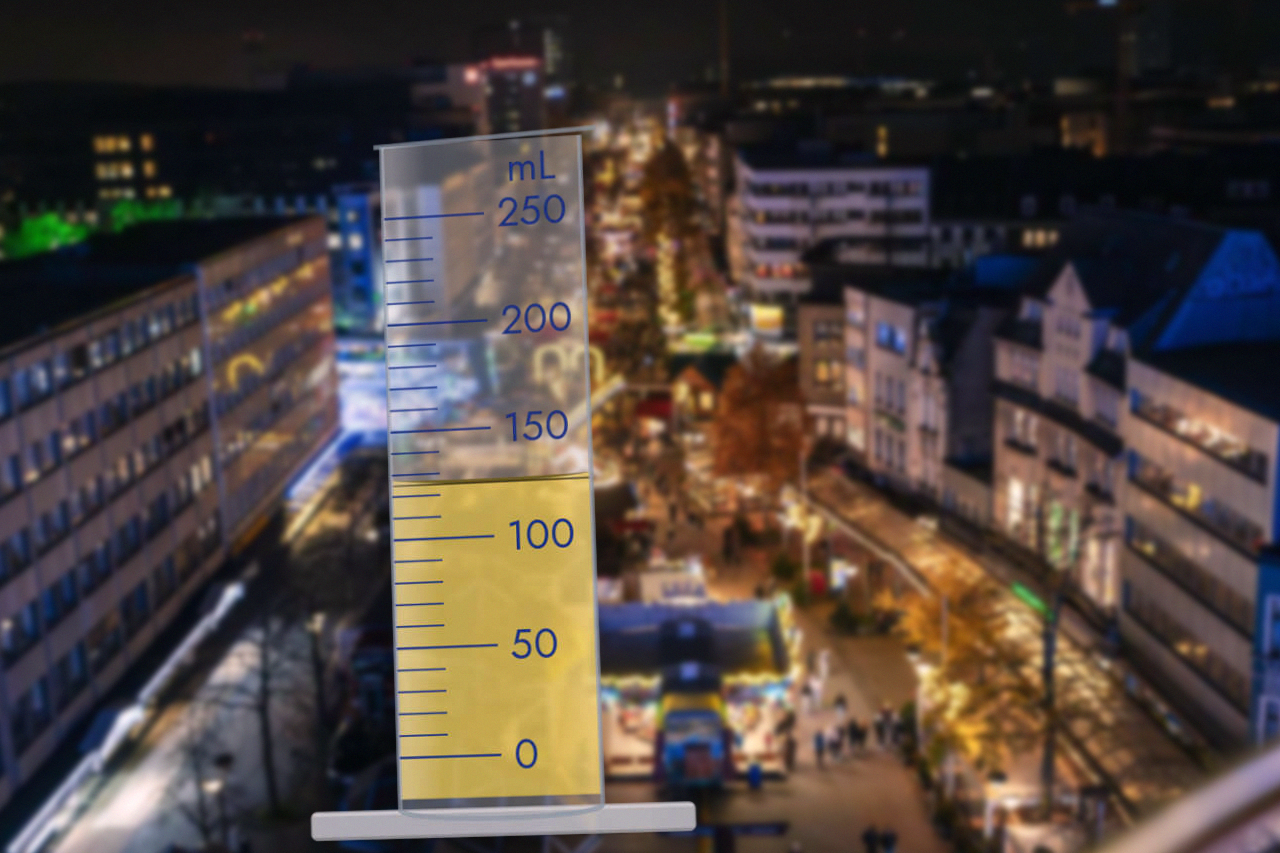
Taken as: 125 mL
